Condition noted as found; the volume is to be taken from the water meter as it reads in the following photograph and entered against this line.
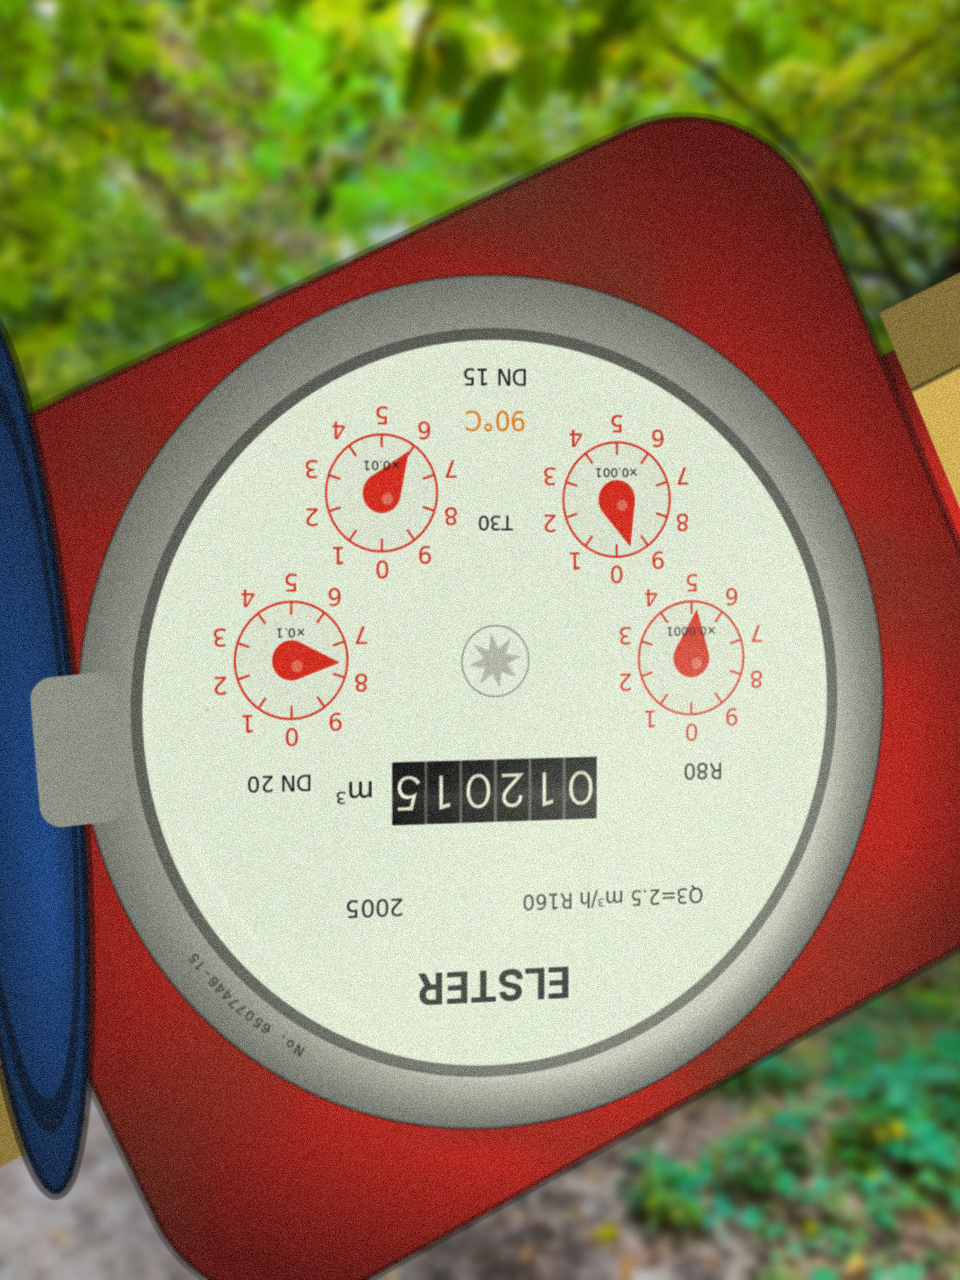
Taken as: 12015.7595 m³
